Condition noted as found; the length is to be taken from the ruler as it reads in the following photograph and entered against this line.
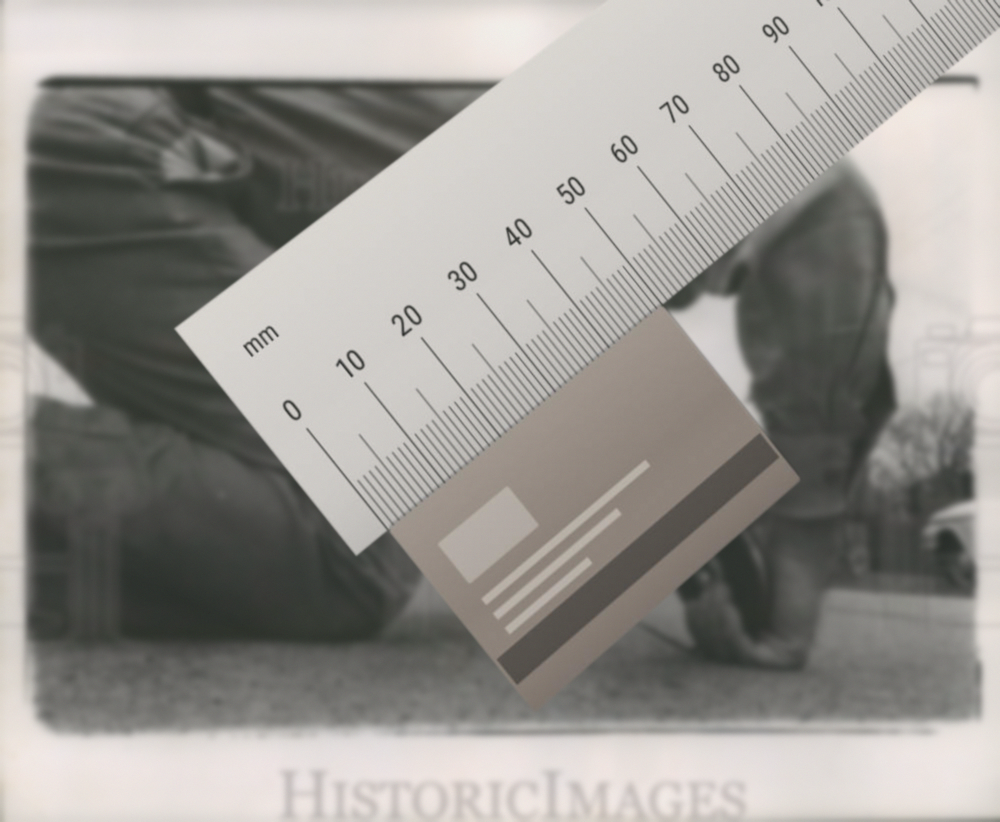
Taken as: 50 mm
